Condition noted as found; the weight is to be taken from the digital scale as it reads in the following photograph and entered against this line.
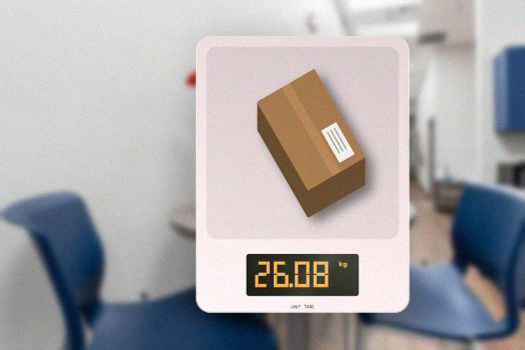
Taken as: 26.08 kg
